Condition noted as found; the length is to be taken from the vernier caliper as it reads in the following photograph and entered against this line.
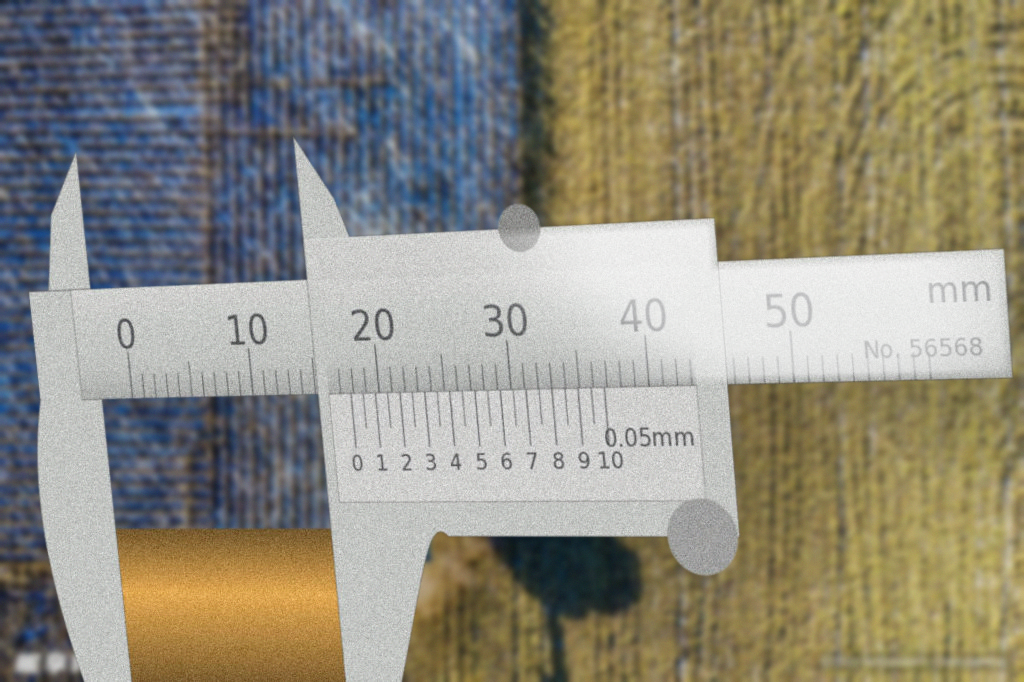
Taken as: 17.8 mm
